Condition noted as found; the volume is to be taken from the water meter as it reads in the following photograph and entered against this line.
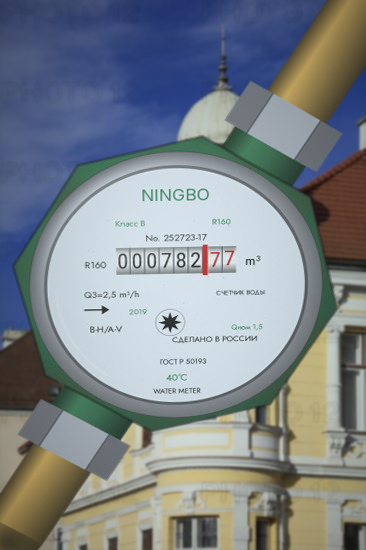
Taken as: 782.77 m³
